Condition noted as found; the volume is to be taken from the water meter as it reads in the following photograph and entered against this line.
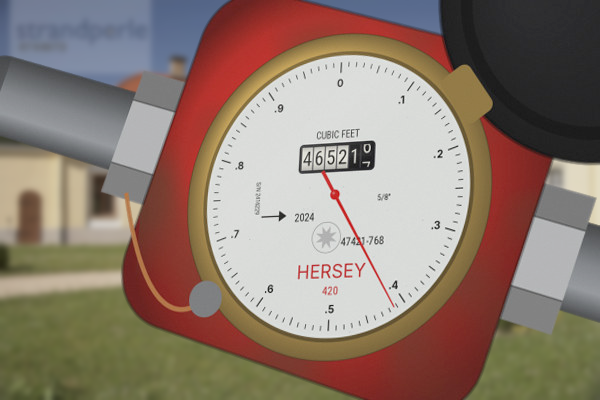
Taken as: 465216.41 ft³
